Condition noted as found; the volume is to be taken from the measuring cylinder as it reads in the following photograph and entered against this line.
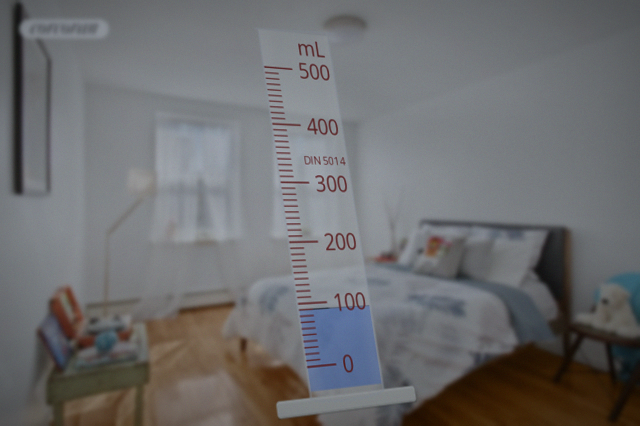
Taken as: 90 mL
